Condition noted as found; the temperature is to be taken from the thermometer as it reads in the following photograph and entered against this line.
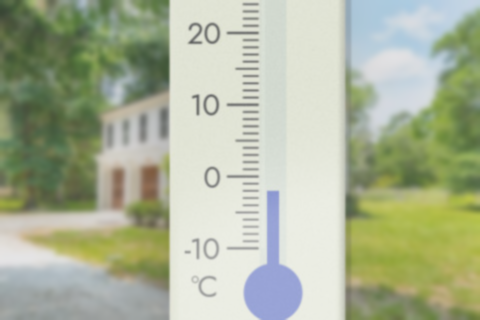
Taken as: -2 °C
